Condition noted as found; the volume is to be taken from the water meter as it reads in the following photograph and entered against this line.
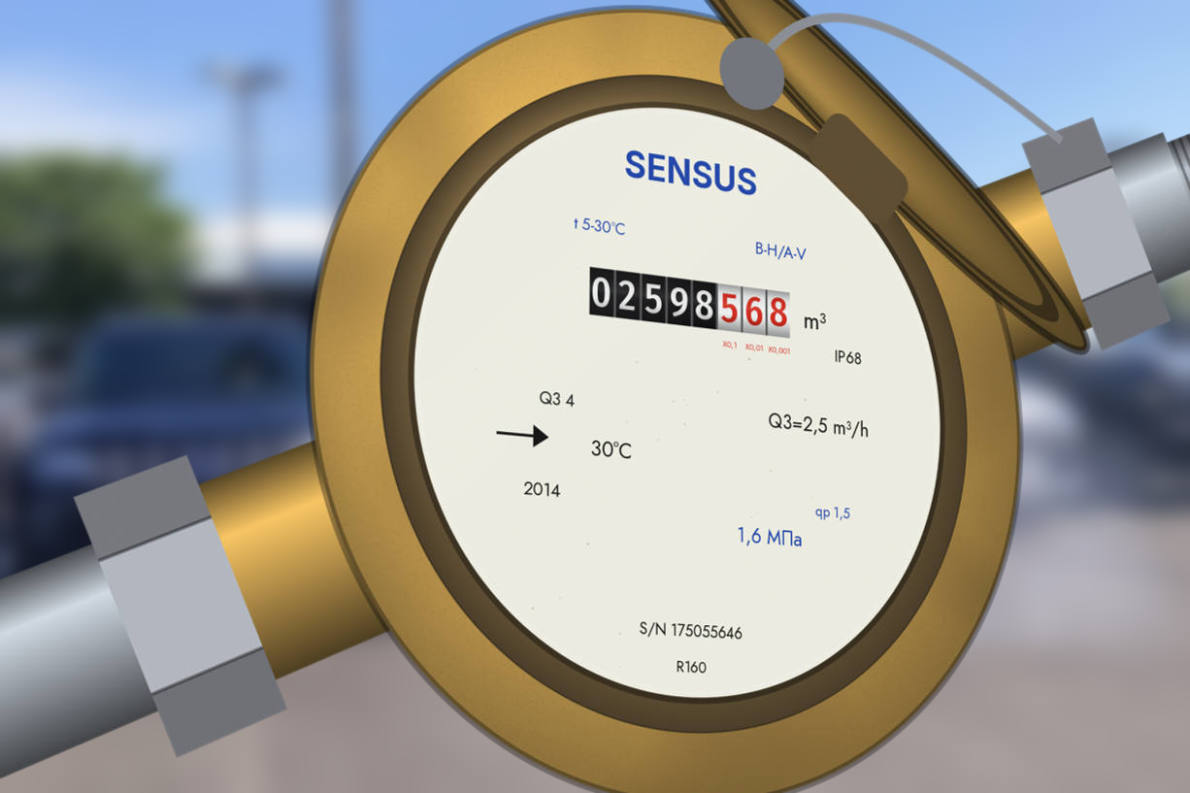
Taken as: 2598.568 m³
